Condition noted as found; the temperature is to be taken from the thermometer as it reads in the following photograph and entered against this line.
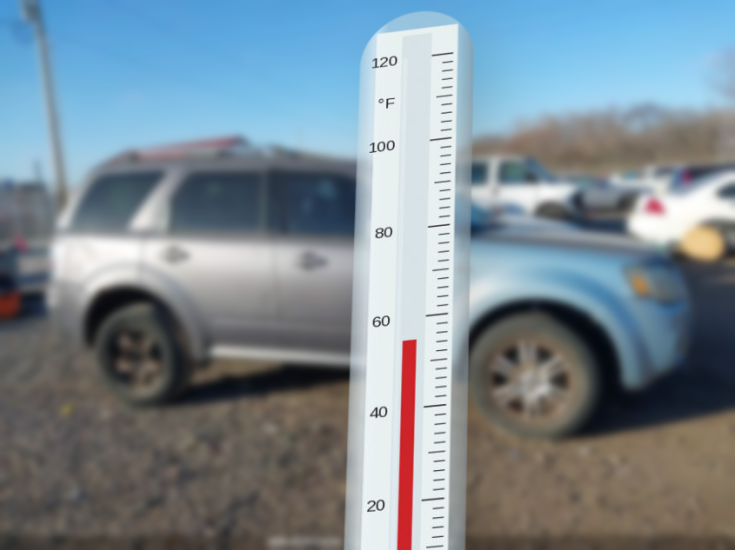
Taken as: 55 °F
